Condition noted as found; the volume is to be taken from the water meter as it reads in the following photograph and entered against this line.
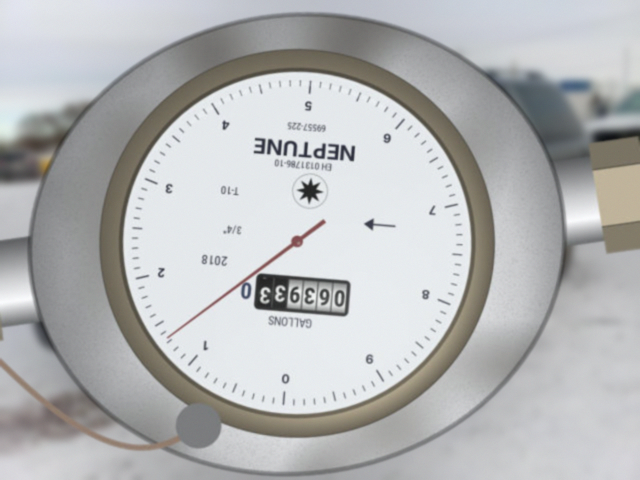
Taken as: 639331.3 gal
